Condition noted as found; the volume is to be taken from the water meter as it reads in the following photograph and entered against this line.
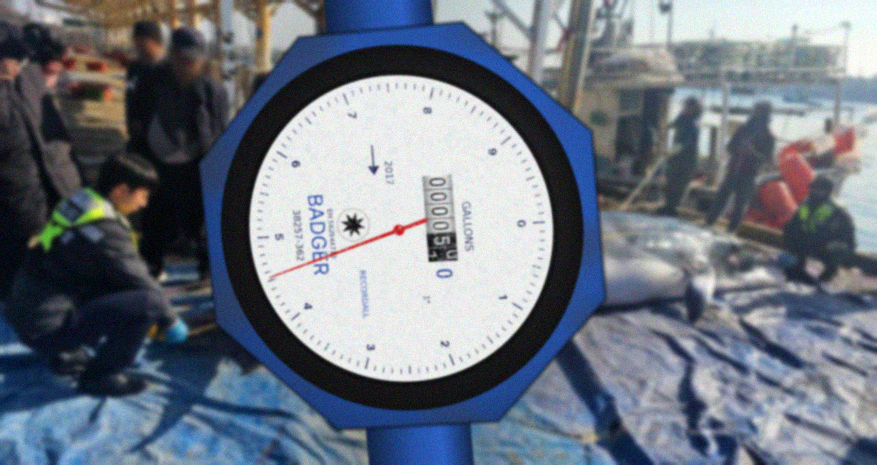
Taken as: 504.5 gal
